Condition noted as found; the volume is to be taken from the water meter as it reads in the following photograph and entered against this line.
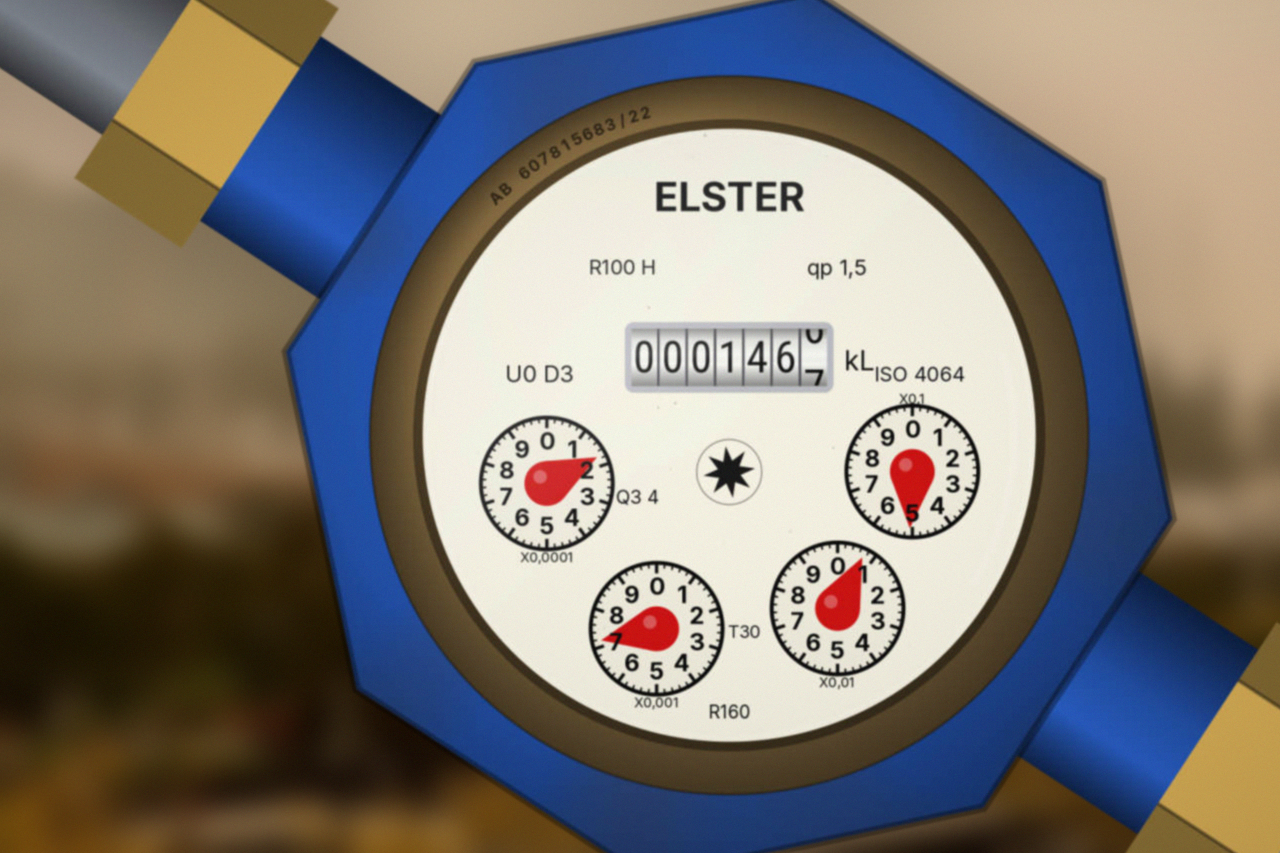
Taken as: 1466.5071 kL
